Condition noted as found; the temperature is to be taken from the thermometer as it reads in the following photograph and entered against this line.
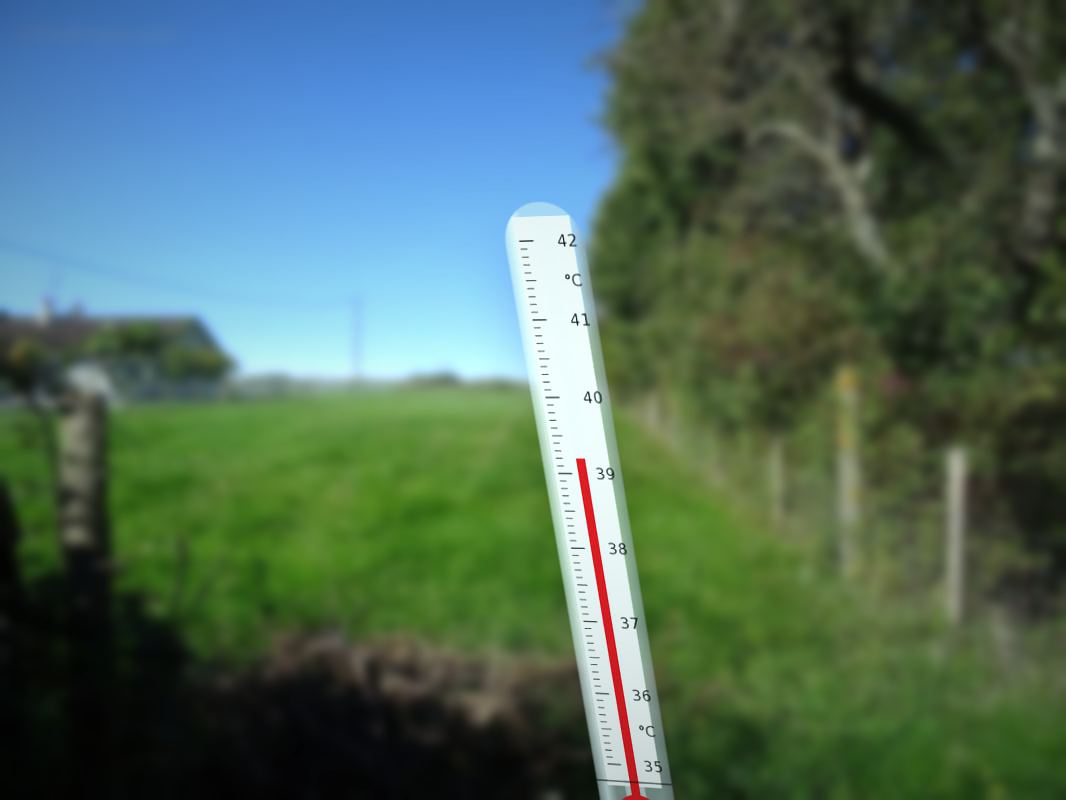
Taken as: 39.2 °C
